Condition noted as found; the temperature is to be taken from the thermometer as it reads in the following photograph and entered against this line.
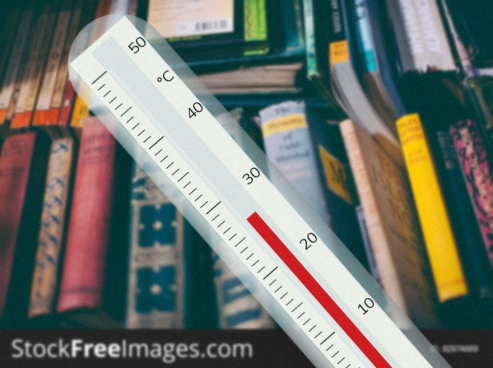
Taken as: 26.5 °C
